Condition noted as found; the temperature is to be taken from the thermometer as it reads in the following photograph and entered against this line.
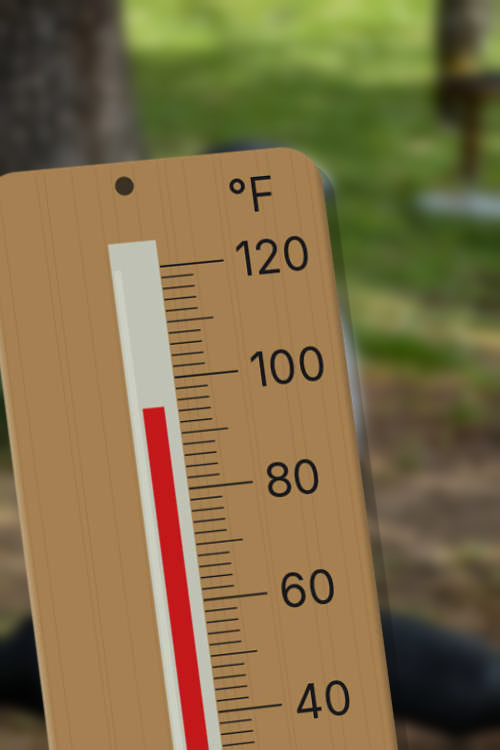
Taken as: 95 °F
